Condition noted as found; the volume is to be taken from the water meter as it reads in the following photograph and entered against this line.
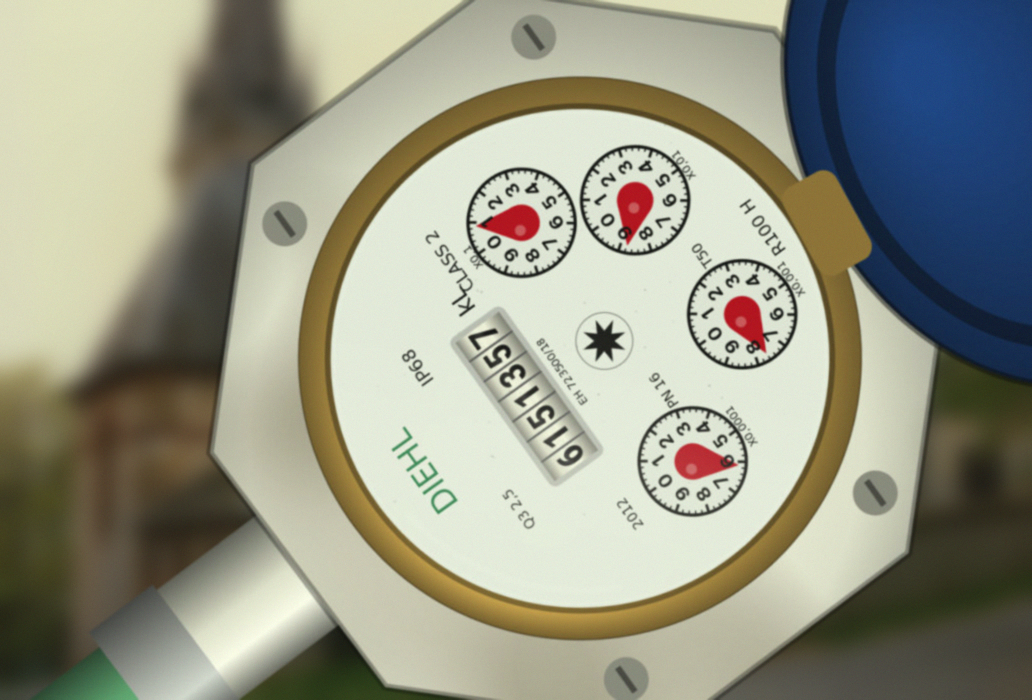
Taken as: 6151357.0876 kL
